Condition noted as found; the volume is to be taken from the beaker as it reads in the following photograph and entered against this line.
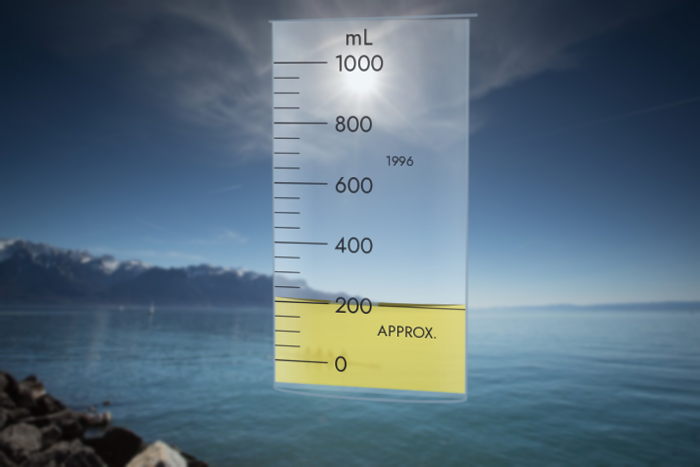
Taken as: 200 mL
